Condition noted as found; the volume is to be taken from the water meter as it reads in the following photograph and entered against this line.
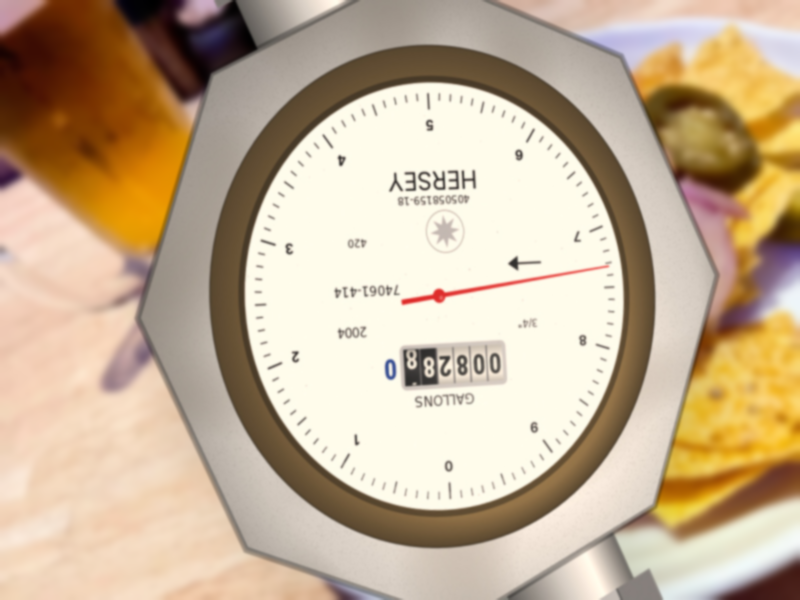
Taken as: 82877.3 gal
